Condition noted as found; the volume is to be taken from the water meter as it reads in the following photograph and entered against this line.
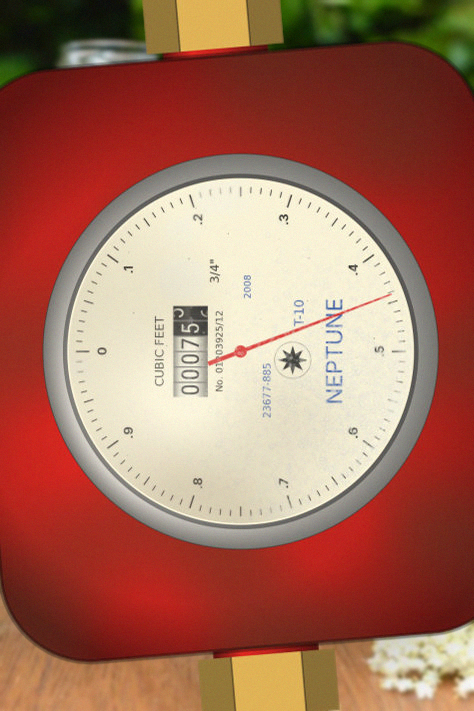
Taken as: 755.44 ft³
